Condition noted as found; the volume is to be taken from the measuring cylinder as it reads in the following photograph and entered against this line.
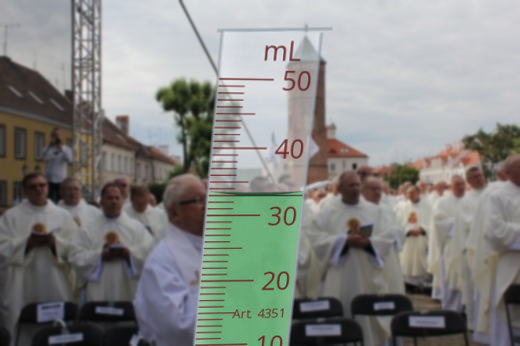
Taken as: 33 mL
